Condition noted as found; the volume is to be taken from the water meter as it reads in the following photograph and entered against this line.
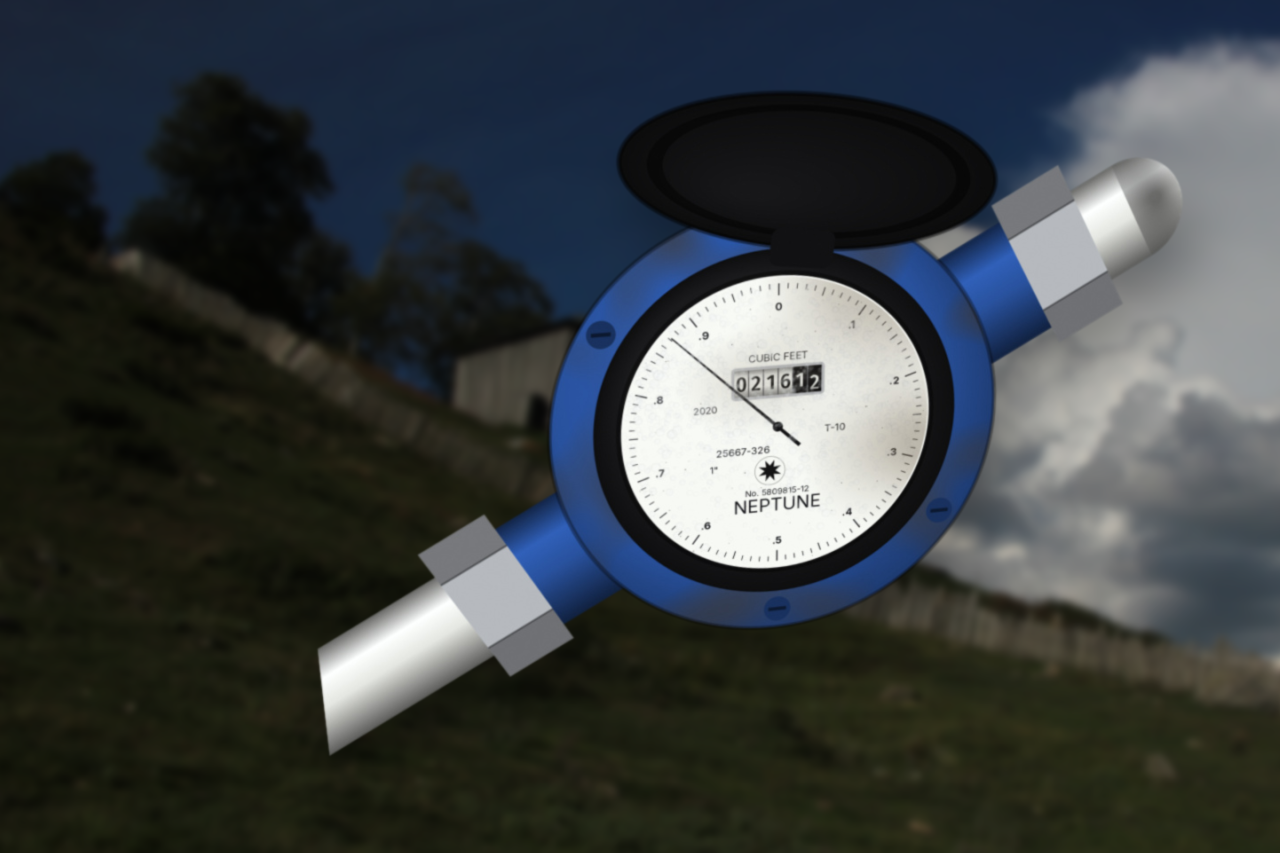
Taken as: 21611.87 ft³
